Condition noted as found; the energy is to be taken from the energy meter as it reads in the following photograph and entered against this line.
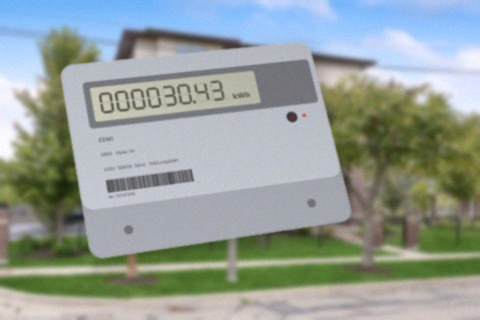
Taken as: 30.43 kWh
